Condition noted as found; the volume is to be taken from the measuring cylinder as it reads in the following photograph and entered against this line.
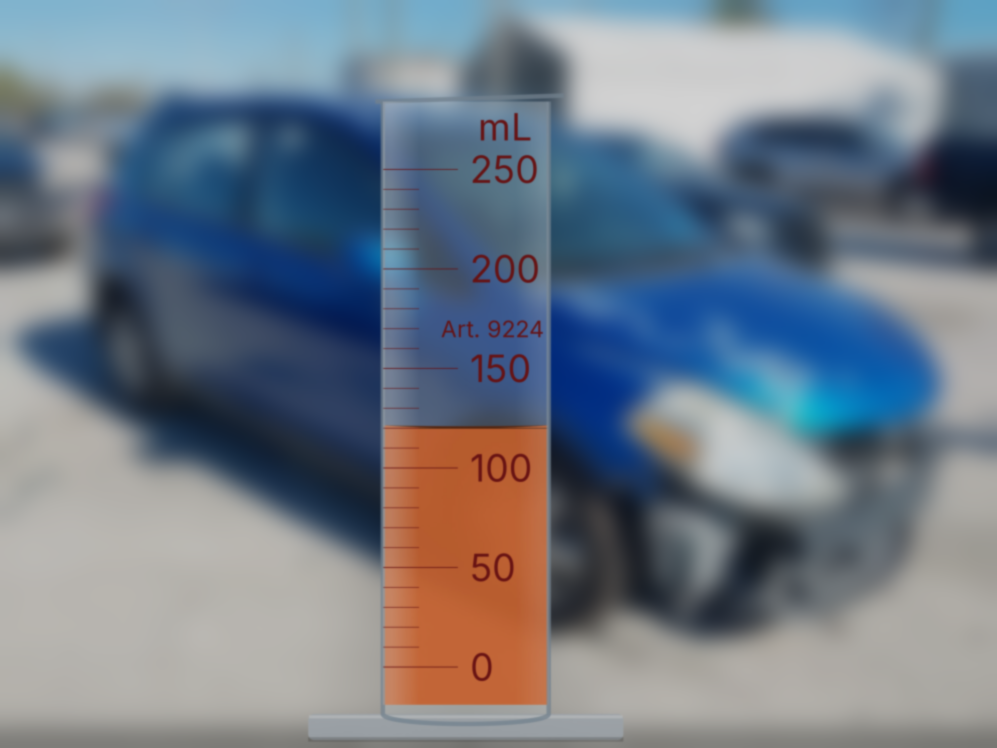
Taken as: 120 mL
